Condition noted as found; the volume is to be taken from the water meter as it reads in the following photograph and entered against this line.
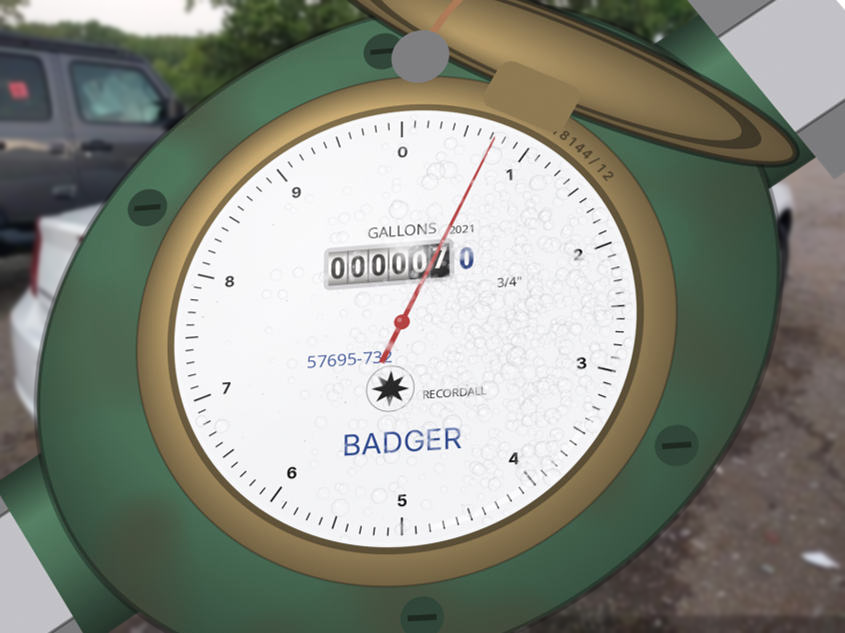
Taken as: 70.7 gal
